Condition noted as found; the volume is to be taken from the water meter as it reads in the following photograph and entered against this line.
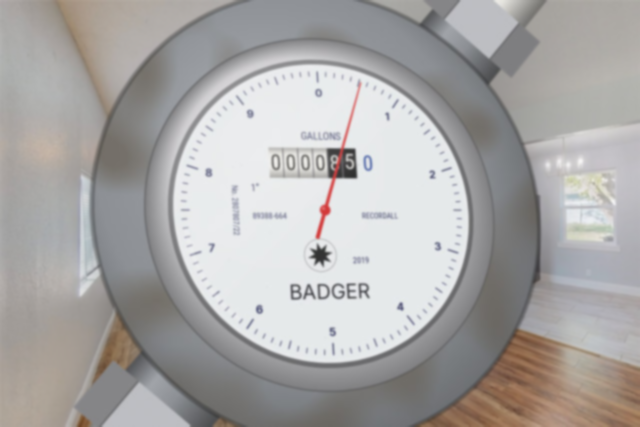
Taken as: 850.5 gal
